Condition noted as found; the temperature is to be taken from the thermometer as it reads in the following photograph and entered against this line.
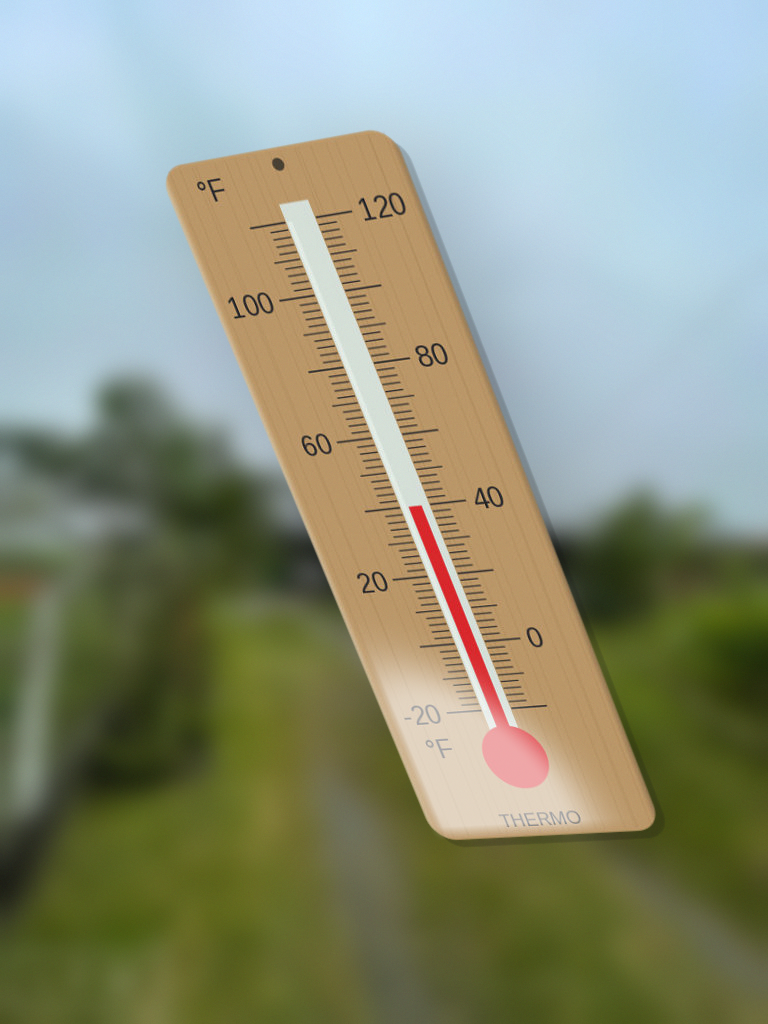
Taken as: 40 °F
